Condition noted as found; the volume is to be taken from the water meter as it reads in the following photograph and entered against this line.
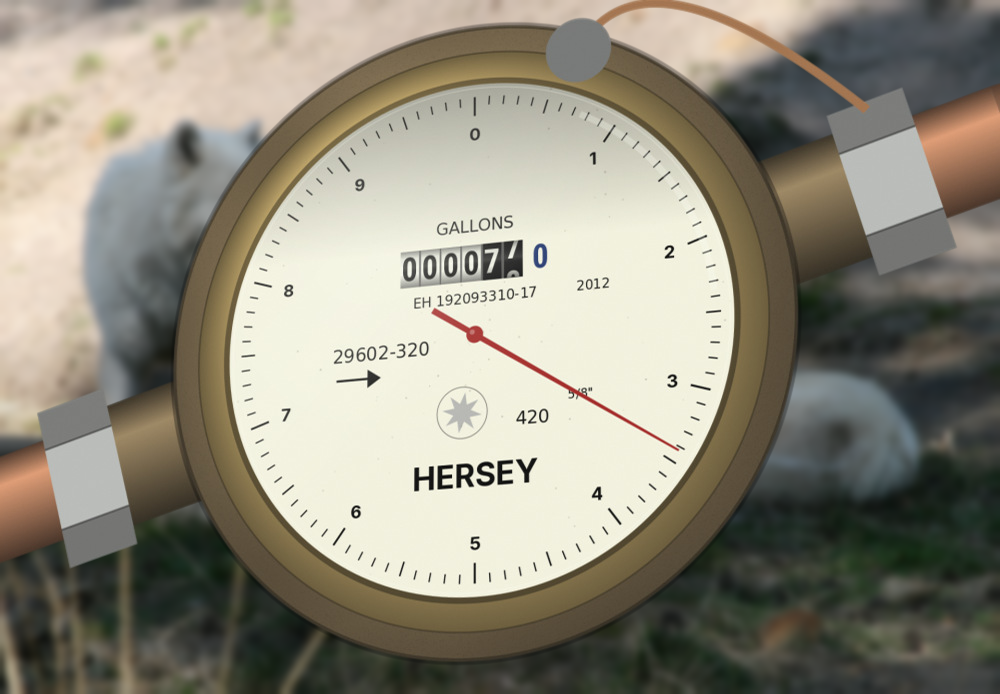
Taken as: 773.4 gal
